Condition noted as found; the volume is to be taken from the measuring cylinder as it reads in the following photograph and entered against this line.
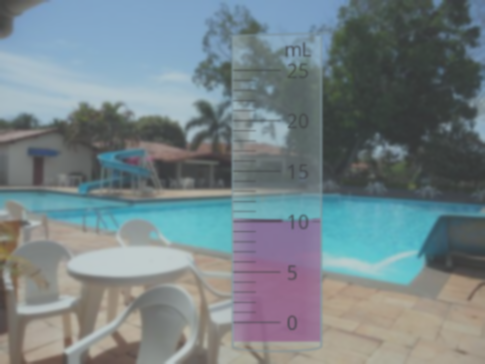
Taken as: 10 mL
